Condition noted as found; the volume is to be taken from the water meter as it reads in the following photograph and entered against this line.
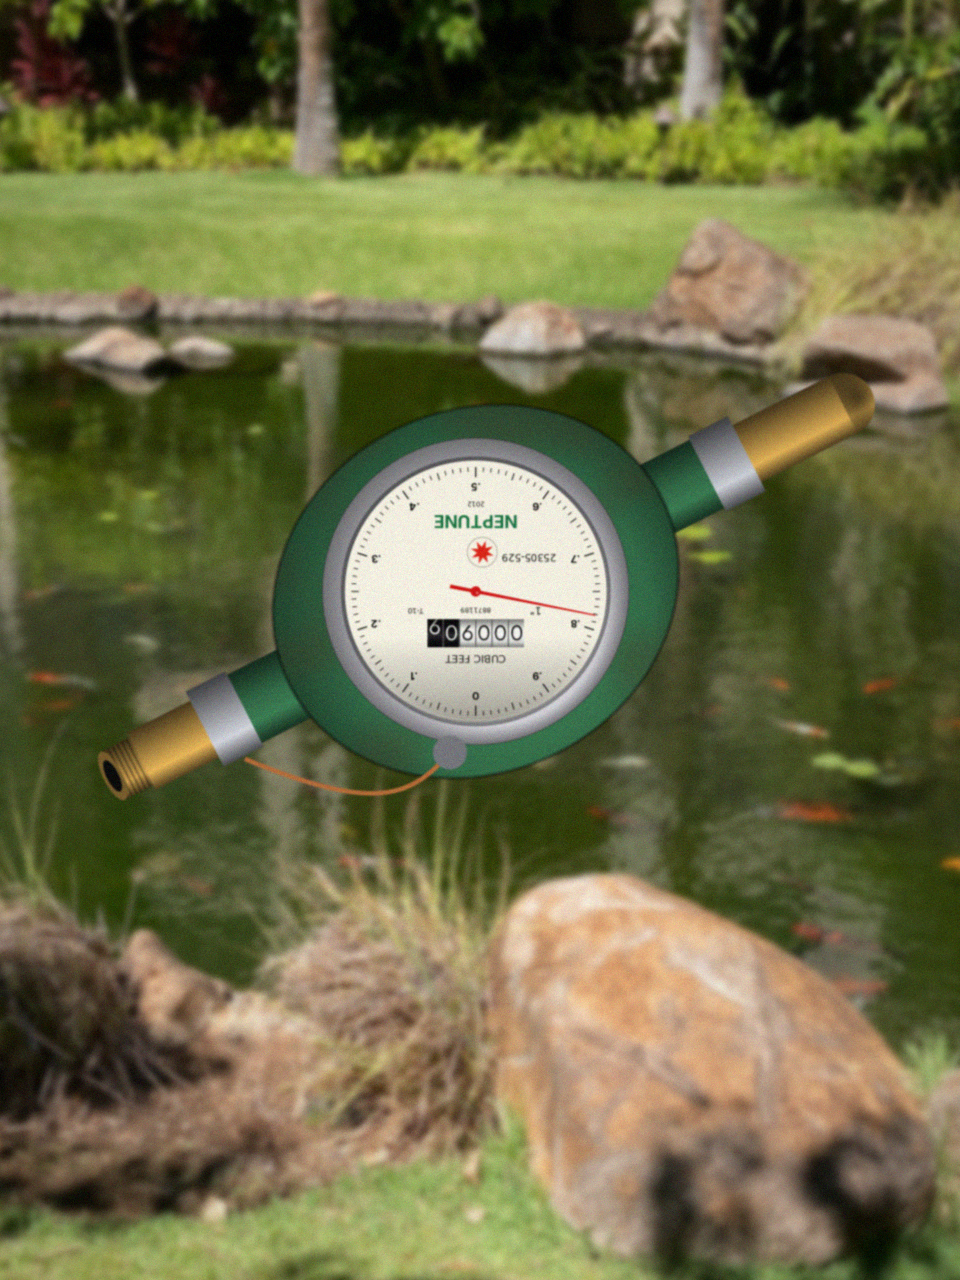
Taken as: 908.78 ft³
